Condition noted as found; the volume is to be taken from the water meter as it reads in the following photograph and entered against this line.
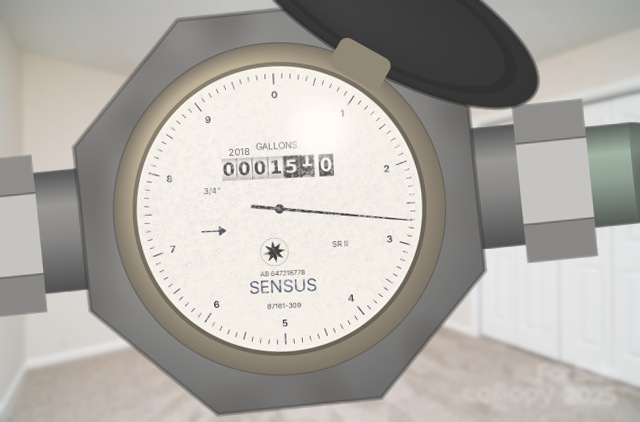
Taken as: 1512.7 gal
